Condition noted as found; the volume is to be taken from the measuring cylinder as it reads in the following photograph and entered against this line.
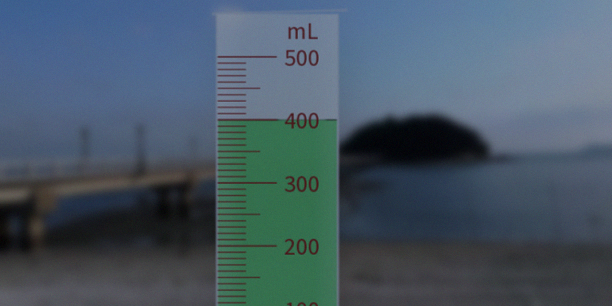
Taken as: 400 mL
